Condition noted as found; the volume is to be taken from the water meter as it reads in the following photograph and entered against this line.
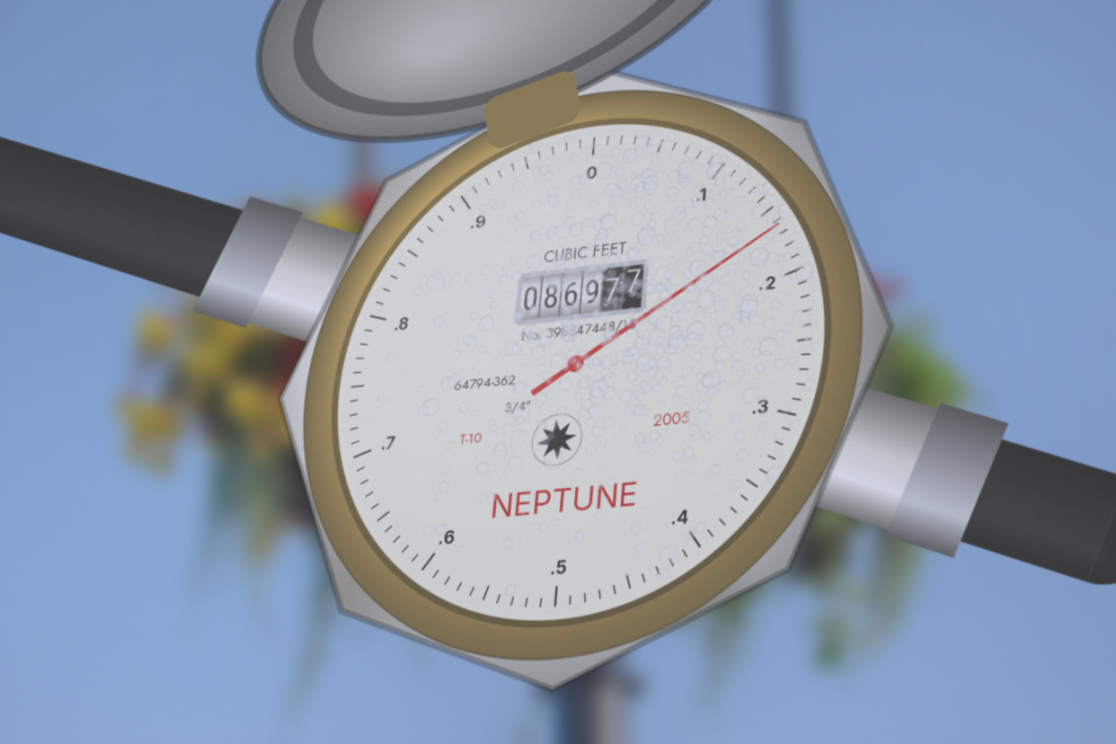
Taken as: 86977.16 ft³
